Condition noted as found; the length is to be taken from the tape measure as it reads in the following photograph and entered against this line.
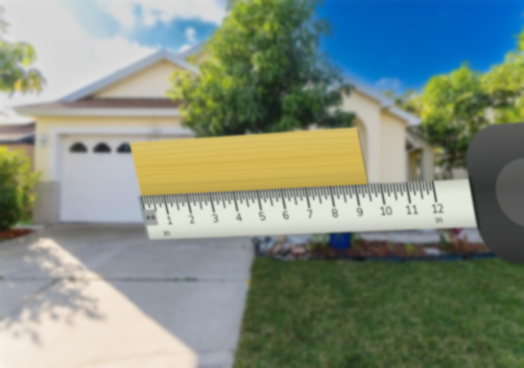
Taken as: 9.5 in
